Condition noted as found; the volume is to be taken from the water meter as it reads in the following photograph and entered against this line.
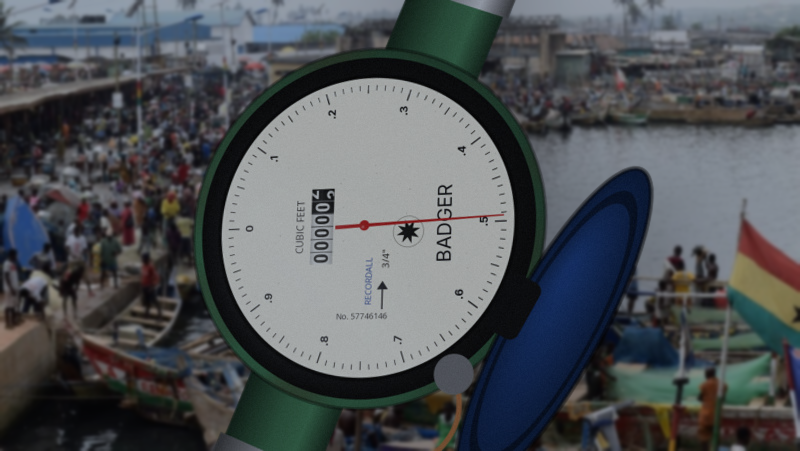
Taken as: 2.49 ft³
